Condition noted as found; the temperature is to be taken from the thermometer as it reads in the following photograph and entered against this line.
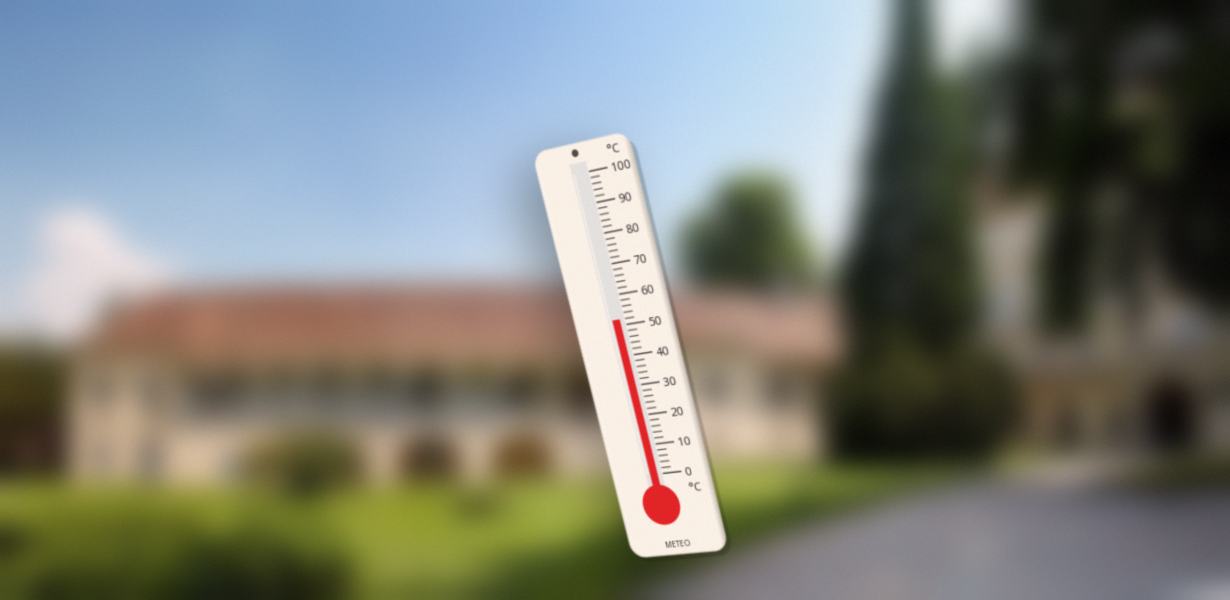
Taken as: 52 °C
